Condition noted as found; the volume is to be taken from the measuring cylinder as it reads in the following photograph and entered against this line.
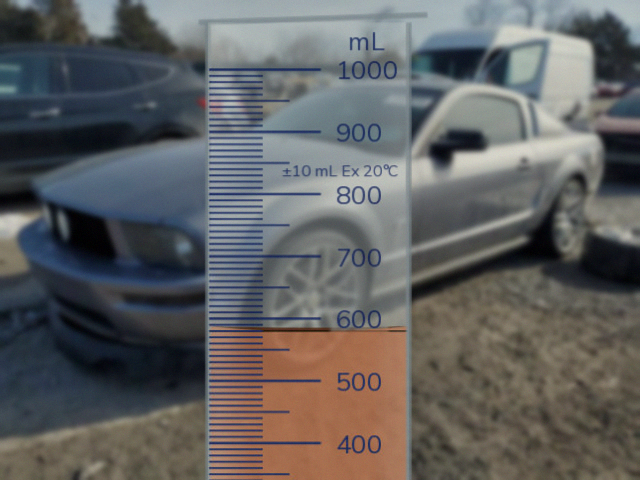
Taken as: 580 mL
